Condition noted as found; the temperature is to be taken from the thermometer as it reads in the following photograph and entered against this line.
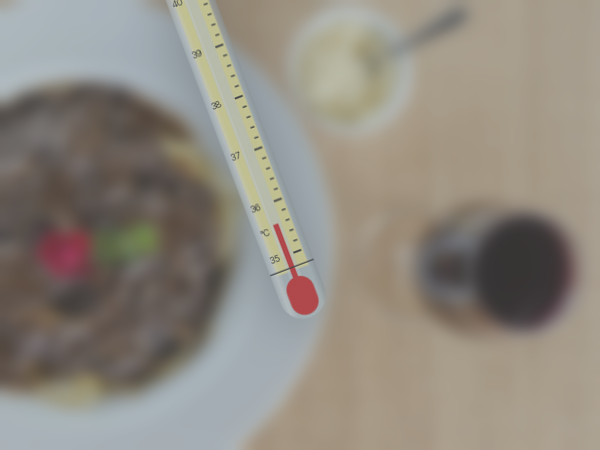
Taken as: 35.6 °C
